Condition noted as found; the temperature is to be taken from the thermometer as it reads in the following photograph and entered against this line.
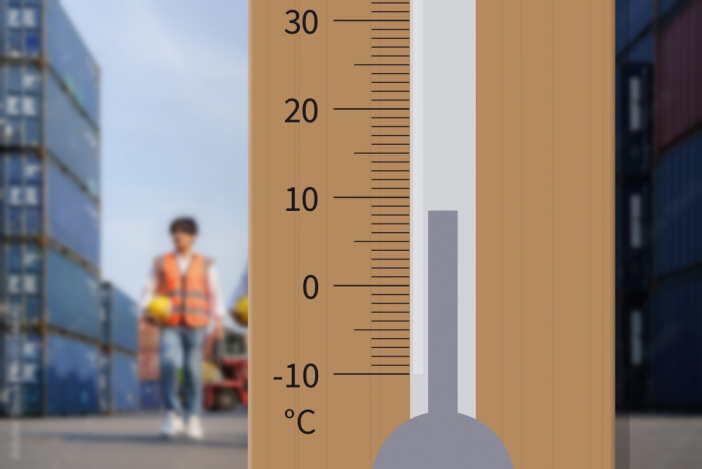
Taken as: 8.5 °C
